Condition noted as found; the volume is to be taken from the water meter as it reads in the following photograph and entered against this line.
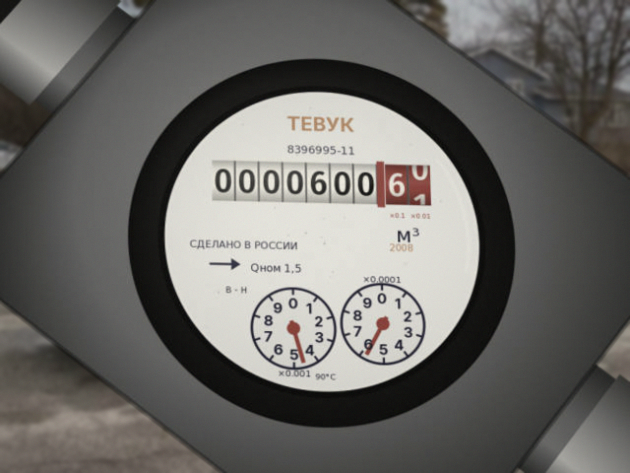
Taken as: 600.6045 m³
